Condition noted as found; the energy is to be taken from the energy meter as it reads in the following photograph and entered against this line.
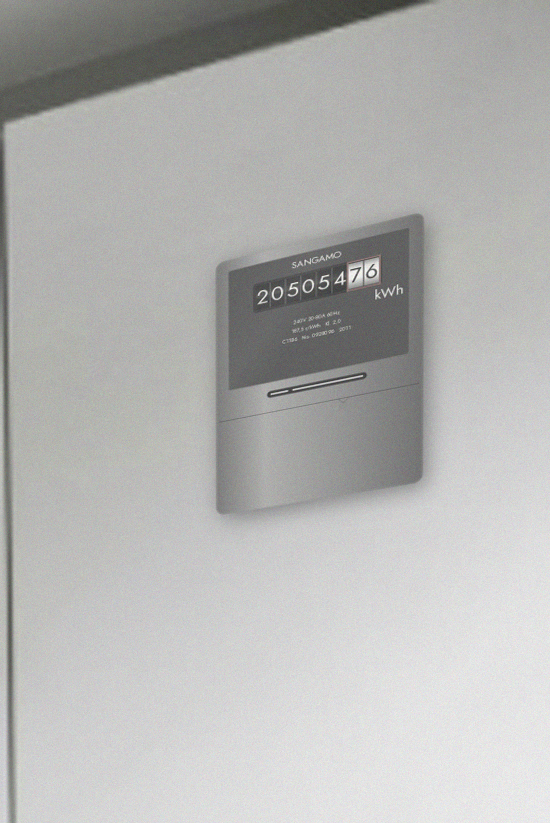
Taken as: 205054.76 kWh
